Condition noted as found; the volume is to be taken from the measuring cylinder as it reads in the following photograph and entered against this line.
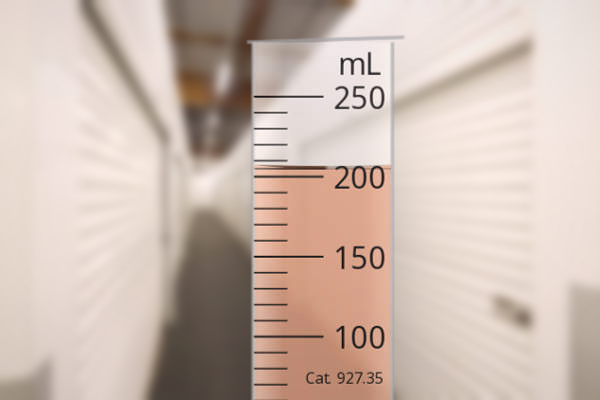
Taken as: 205 mL
